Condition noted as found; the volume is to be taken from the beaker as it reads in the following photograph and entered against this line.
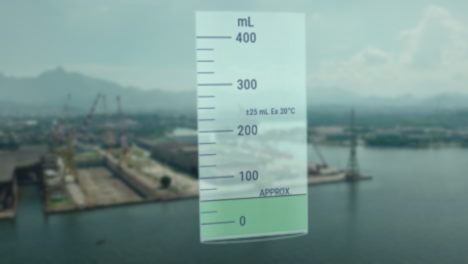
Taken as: 50 mL
